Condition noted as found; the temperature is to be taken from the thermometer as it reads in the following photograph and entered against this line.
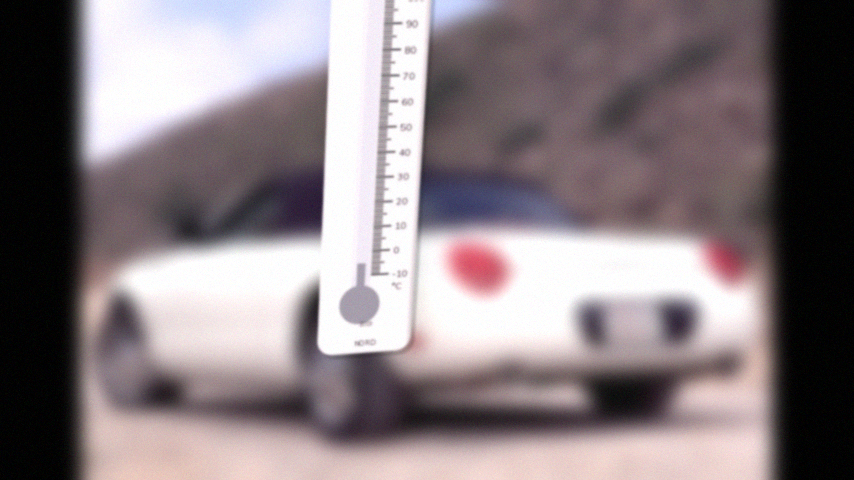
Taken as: -5 °C
